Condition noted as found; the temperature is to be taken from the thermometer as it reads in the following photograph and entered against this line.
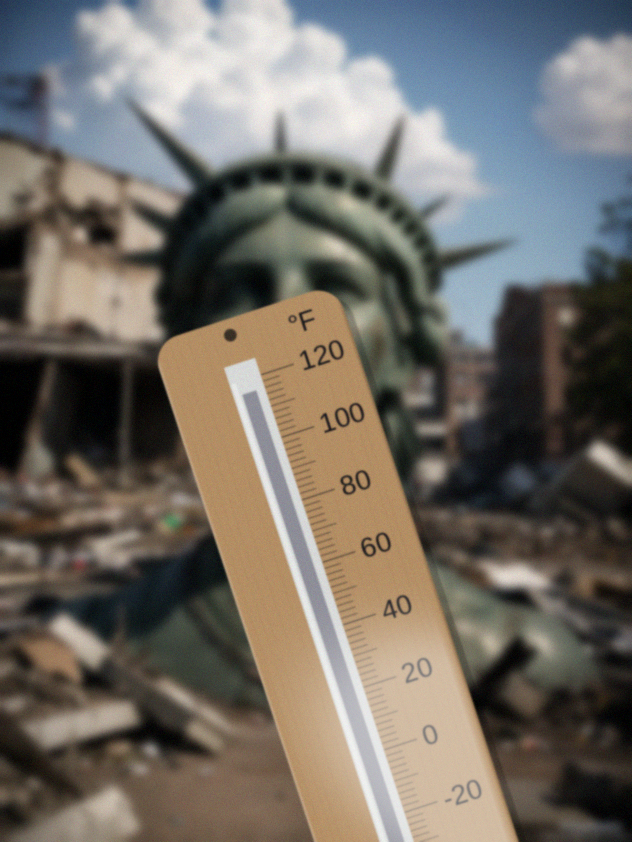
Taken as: 116 °F
